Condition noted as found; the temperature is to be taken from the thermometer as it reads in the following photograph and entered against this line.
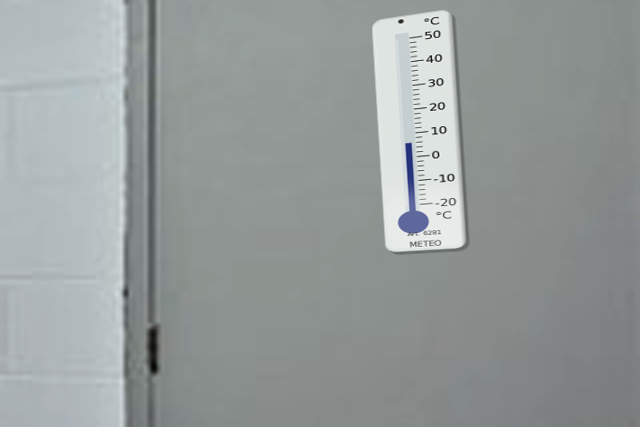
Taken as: 6 °C
